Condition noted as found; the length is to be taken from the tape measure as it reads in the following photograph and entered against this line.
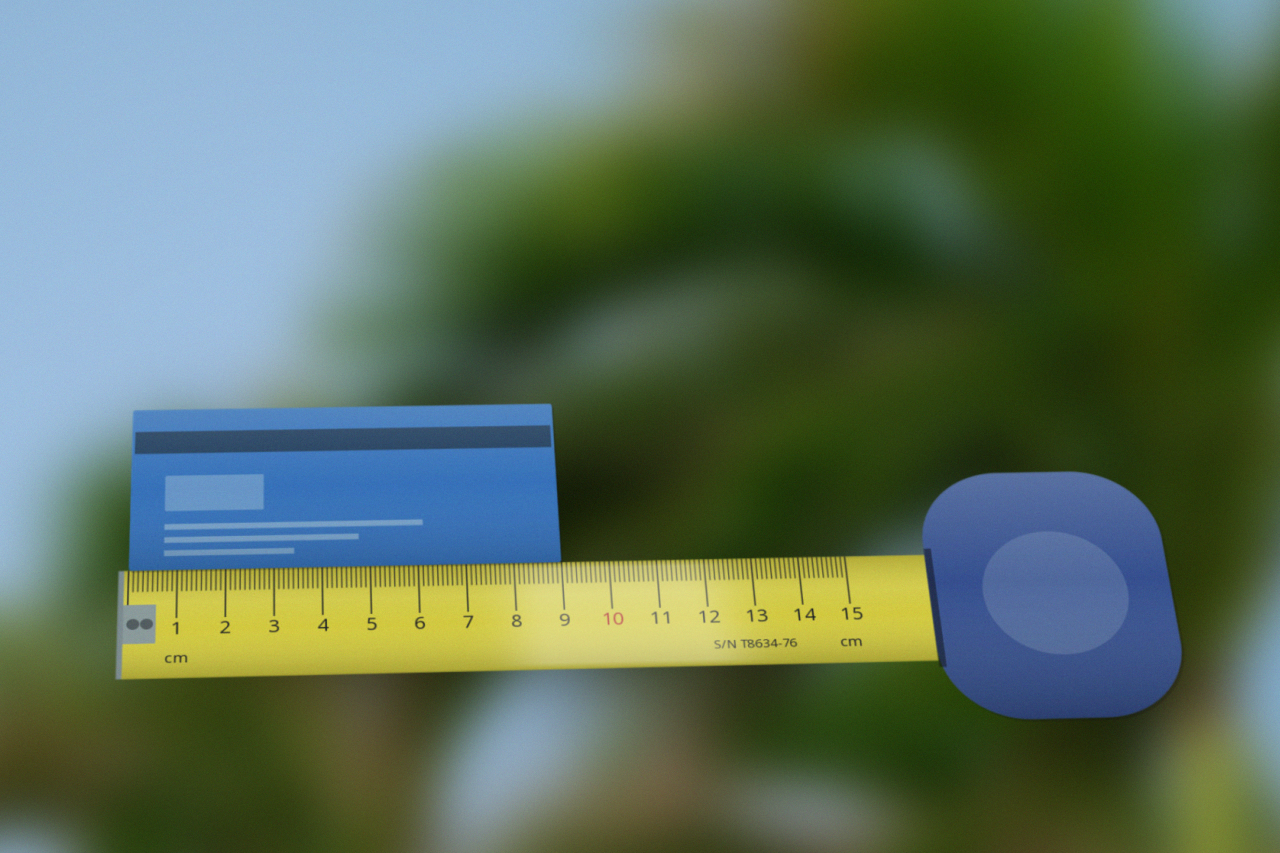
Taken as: 9 cm
